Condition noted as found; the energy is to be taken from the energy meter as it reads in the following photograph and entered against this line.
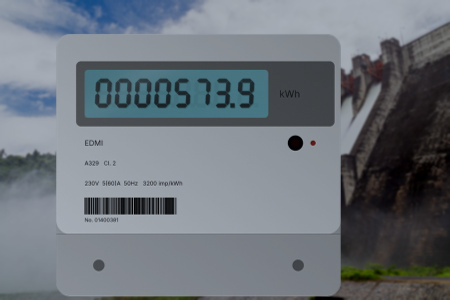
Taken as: 573.9 kWh
